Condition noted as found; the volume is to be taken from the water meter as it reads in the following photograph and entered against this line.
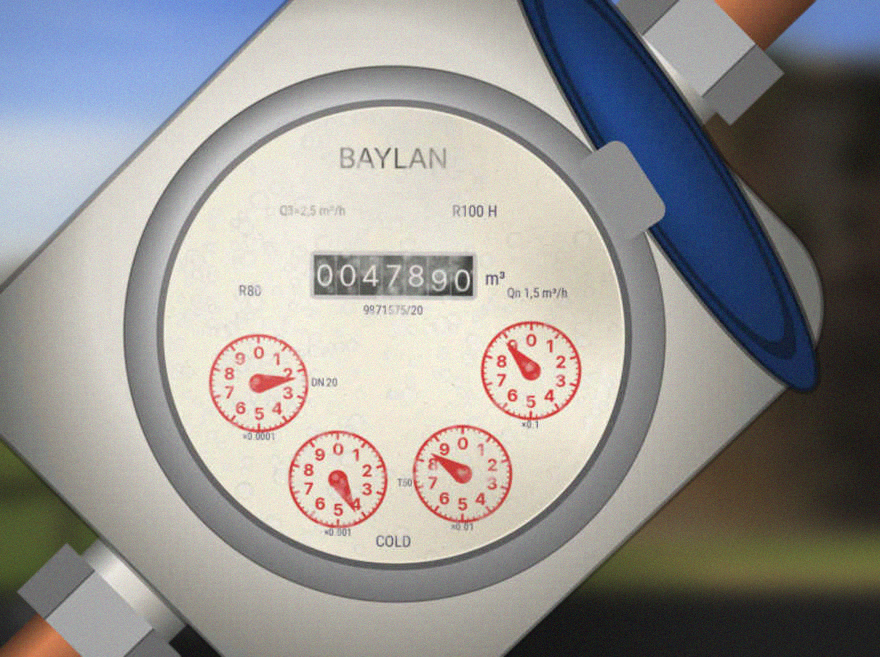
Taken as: 47889.8842 m³
